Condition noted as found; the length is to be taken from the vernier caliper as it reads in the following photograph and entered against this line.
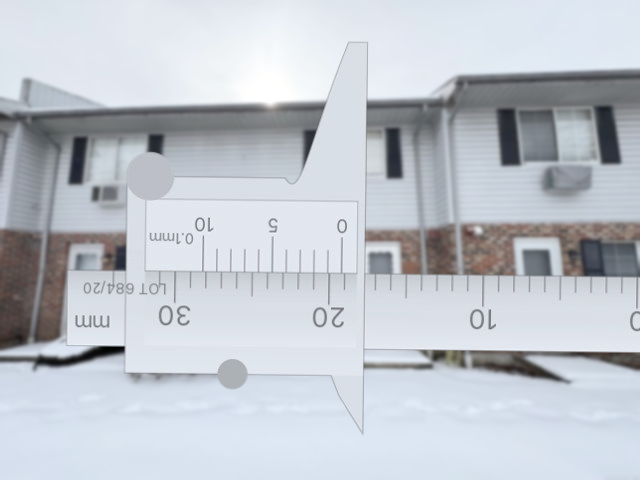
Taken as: 19.2 mm
